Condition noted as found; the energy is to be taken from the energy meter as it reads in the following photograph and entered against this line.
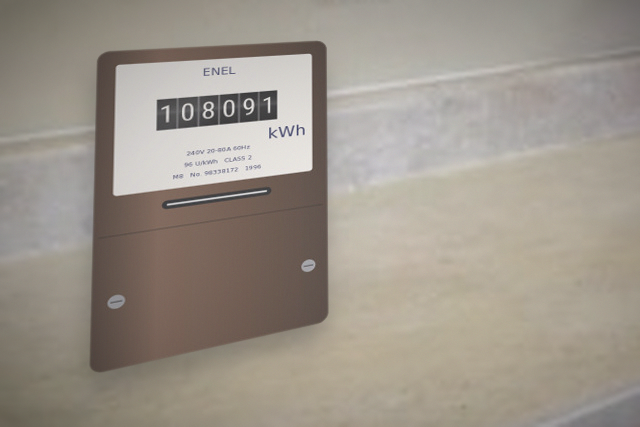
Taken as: 108091 kWh
